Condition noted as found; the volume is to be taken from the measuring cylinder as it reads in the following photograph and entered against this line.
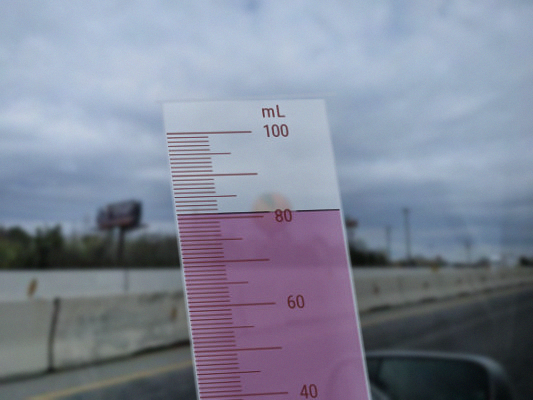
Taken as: 81 mL
